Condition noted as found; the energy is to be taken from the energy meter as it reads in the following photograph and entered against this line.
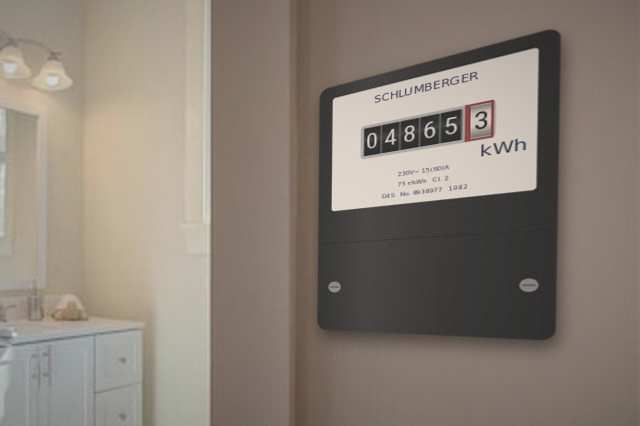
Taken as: 4865.3 kWh
